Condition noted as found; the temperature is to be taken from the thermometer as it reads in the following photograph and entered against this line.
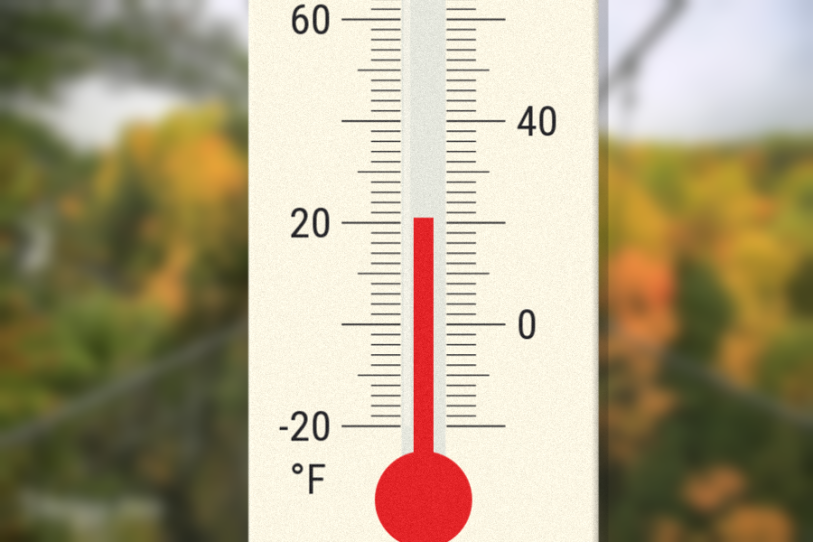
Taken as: 21 °F
